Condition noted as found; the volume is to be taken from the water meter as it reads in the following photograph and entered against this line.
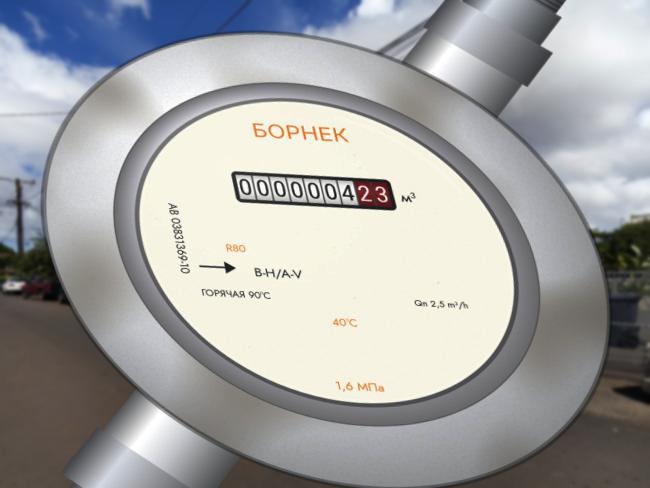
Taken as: 4.23 m³
